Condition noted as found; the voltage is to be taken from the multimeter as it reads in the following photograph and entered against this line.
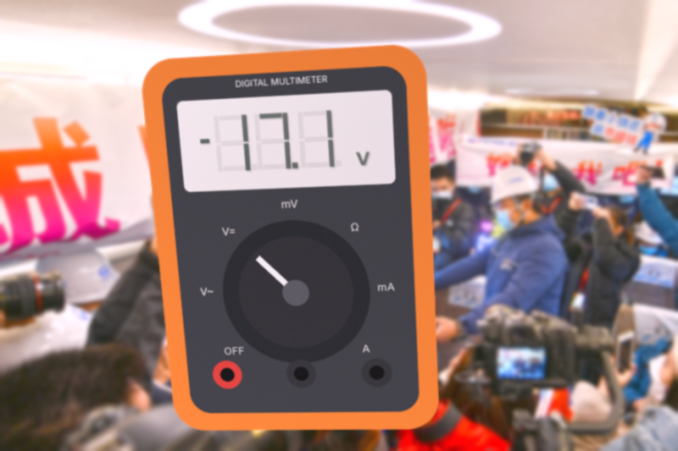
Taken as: -17.1 V
